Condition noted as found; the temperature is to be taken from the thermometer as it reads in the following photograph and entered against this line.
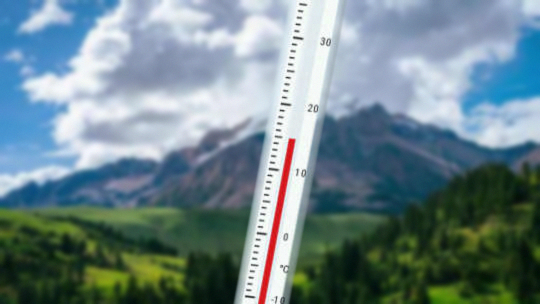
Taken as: 15 °C
